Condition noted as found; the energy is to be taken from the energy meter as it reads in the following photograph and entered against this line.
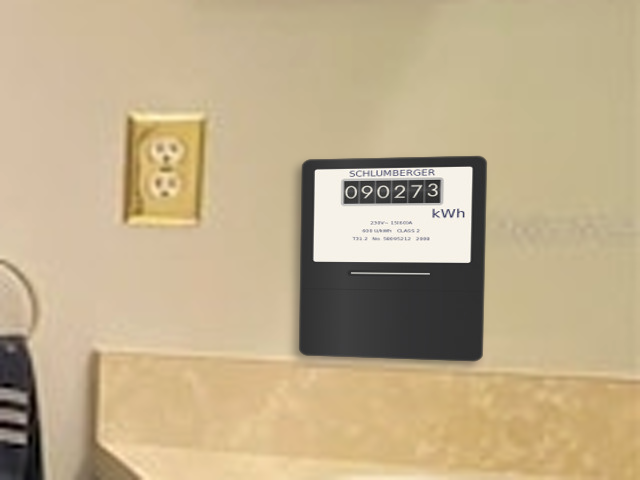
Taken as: 90273 kWh
